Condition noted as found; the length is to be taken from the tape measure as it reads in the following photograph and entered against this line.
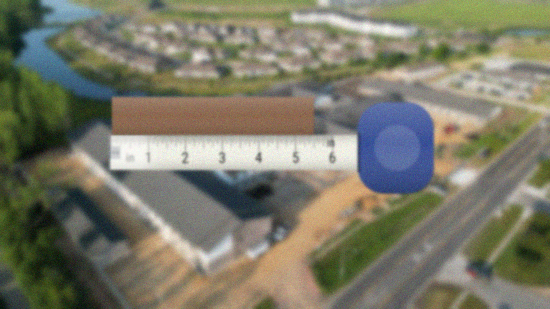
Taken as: 5.5 in
